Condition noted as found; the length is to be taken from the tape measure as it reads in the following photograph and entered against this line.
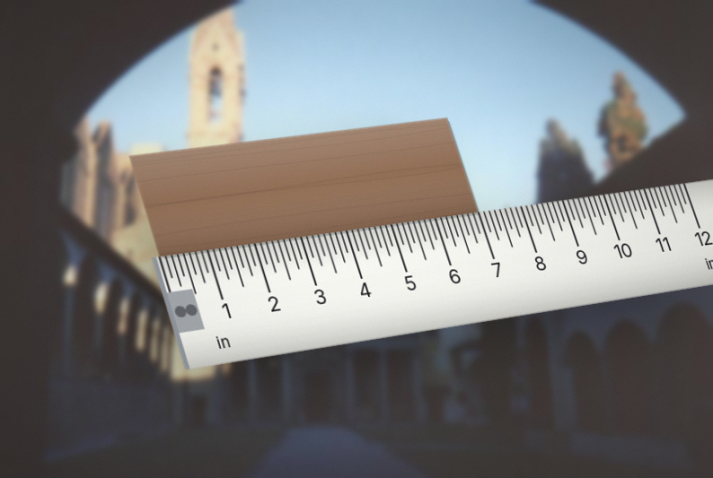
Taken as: 7 in
